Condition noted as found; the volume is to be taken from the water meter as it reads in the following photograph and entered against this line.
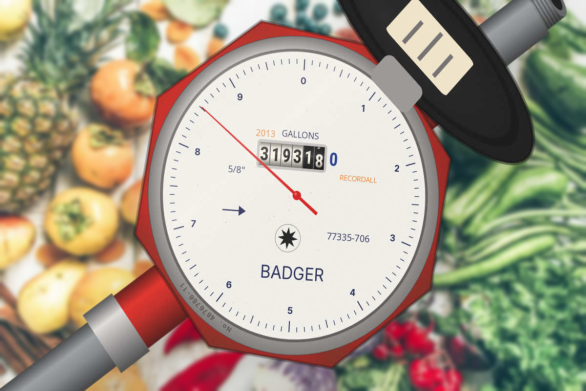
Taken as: 3193178.5 gal
